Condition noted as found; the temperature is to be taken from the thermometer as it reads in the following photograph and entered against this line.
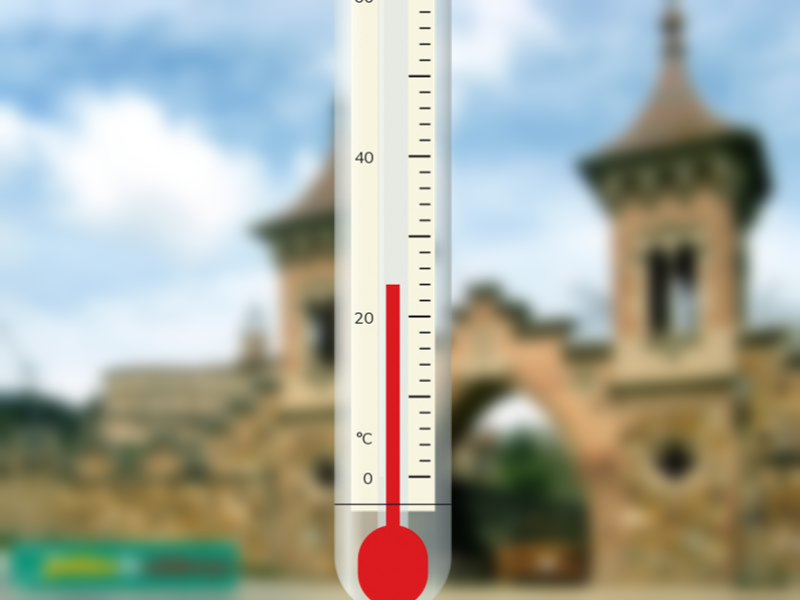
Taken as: 24 °C
